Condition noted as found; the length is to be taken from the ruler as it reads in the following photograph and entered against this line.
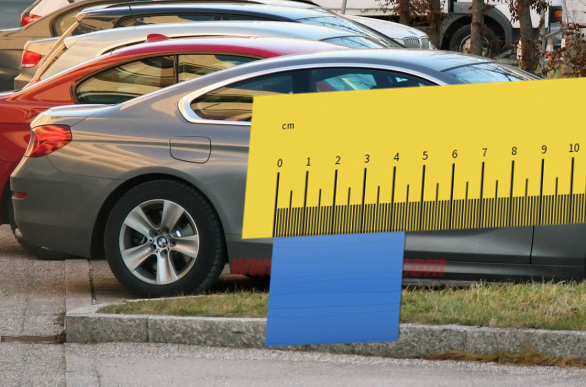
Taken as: 4.5 cm
